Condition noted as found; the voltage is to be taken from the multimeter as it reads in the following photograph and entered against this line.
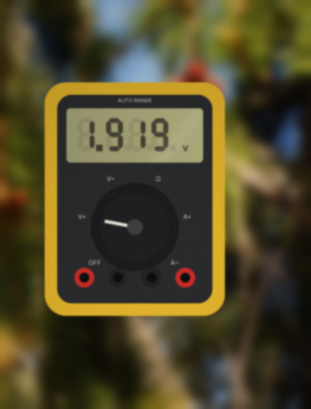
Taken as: 1.919 V
